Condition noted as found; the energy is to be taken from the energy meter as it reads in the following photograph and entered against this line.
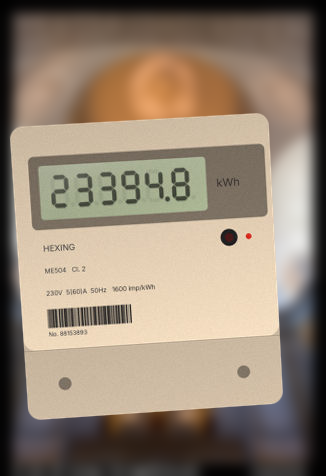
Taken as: 23394.8 kWh
